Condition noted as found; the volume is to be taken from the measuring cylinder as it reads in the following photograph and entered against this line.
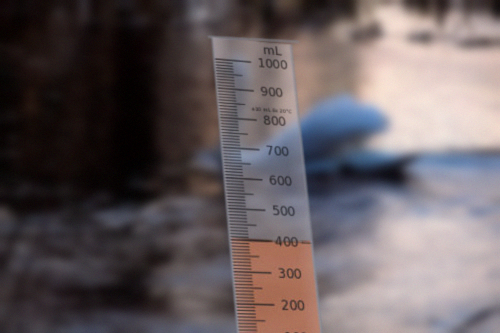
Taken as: 400 mL
